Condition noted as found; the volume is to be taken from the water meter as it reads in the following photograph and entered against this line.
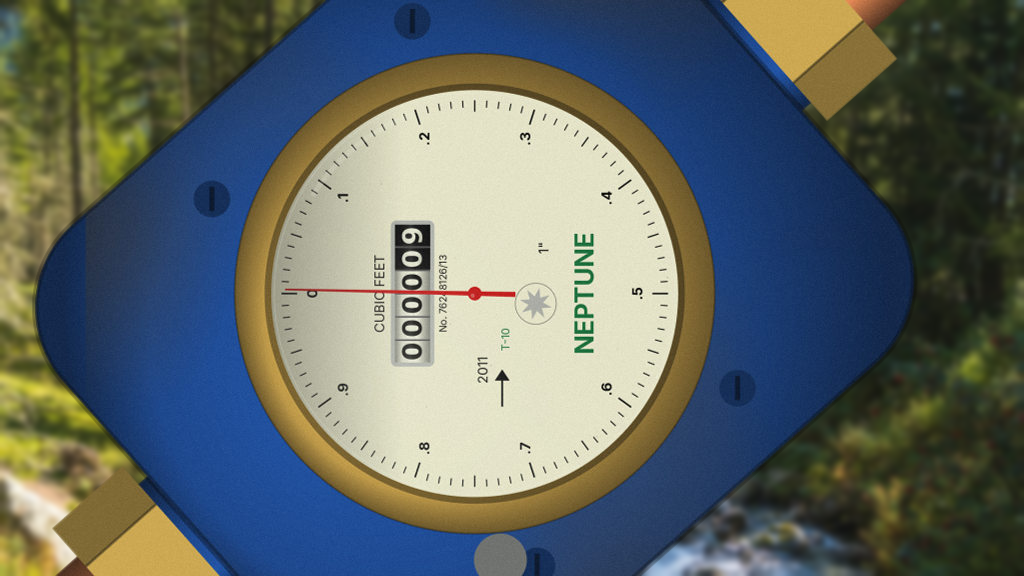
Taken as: 9.00 ft³
